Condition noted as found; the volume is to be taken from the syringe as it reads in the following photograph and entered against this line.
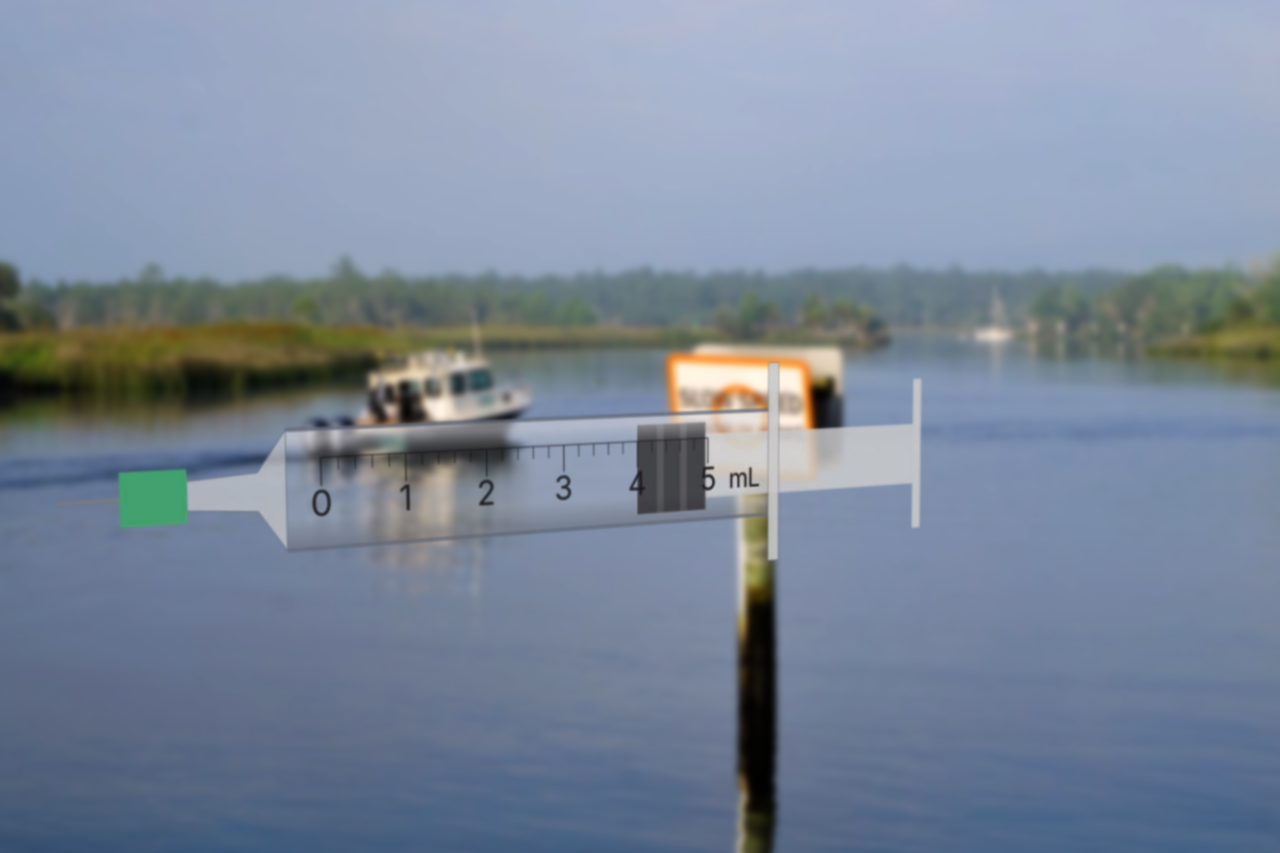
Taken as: 4 mL
